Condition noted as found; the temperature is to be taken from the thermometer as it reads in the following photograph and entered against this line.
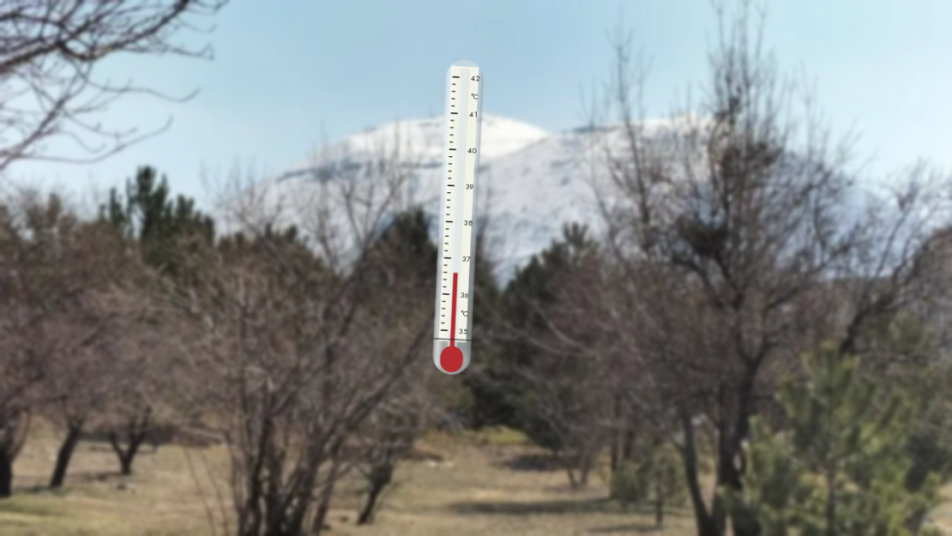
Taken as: 36.6 °C
